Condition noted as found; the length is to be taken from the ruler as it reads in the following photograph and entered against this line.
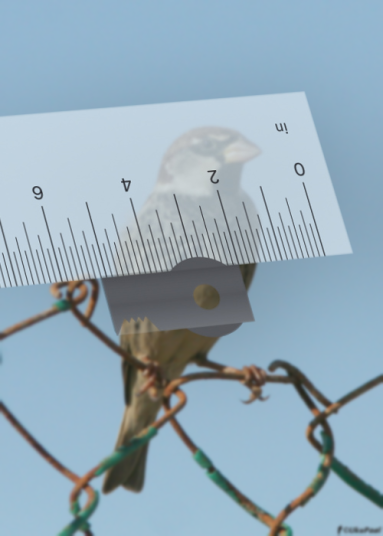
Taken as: 3.125 in
